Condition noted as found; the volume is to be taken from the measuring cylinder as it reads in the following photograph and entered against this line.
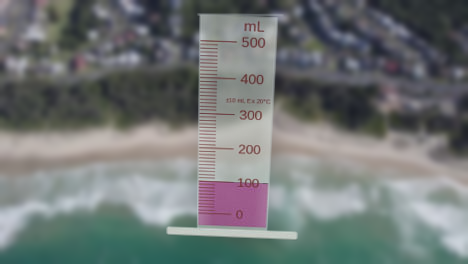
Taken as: 100 mL
